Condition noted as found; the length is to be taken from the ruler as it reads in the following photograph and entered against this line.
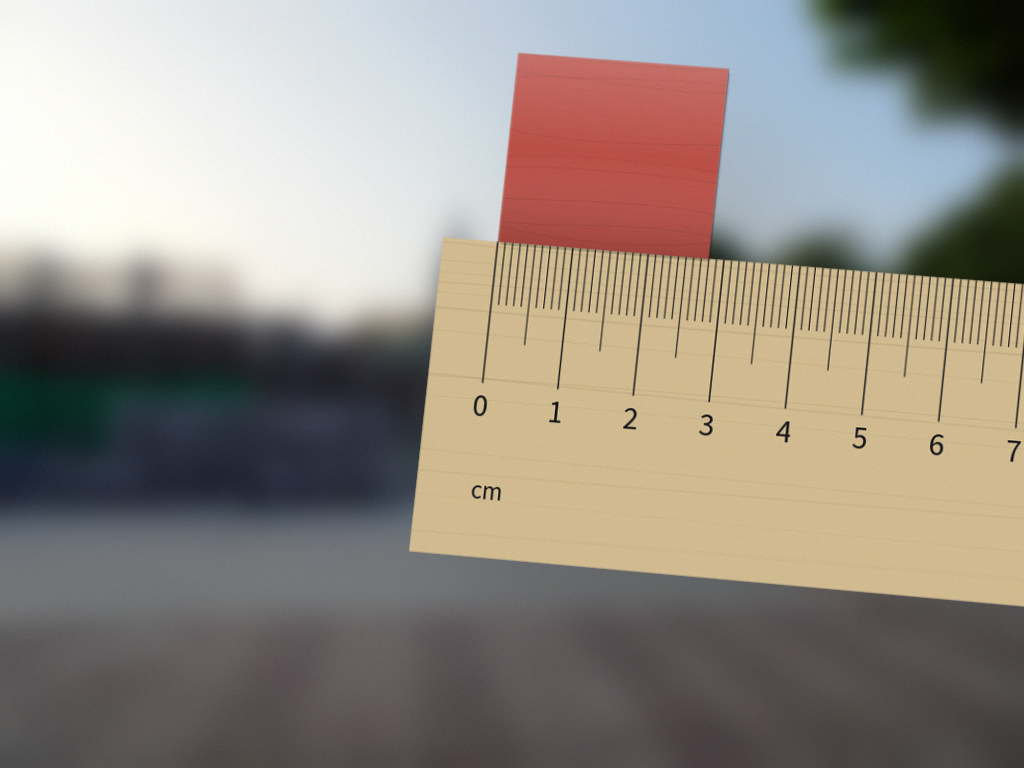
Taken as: 2.8 cm
